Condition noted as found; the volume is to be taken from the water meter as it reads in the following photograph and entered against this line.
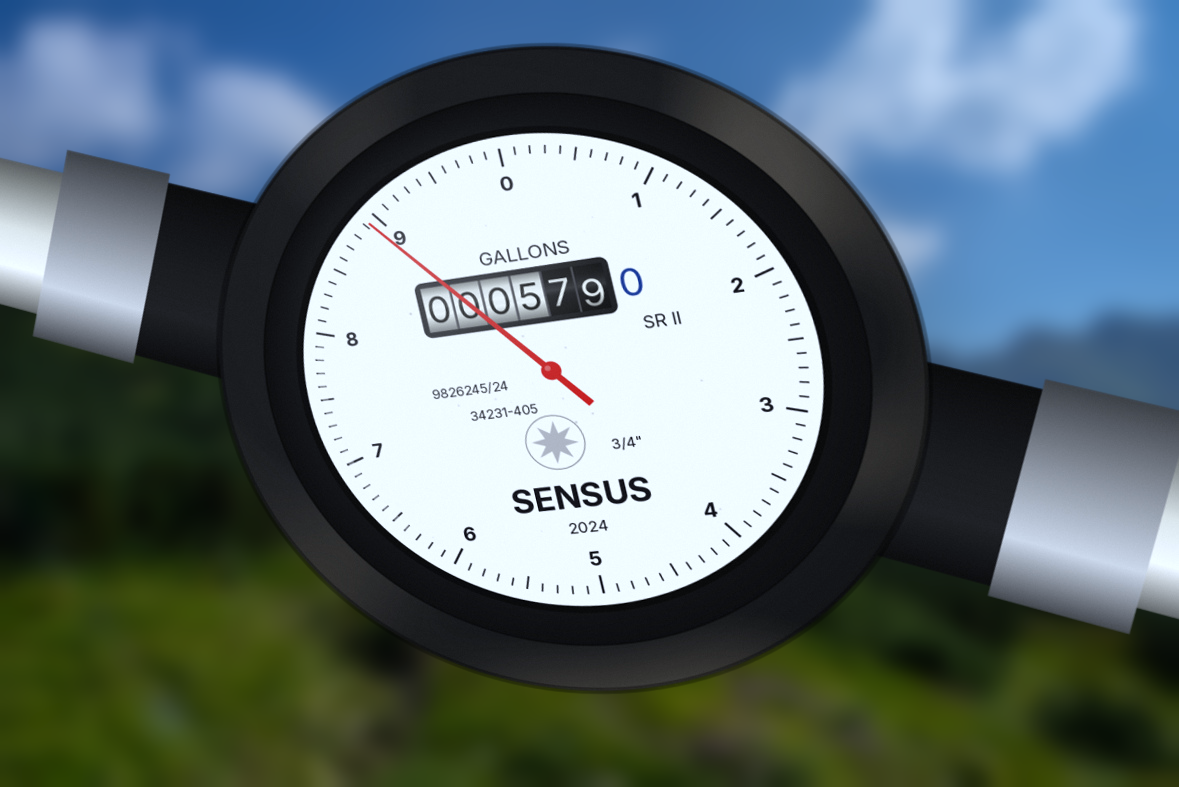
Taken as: 5788.9 gal
